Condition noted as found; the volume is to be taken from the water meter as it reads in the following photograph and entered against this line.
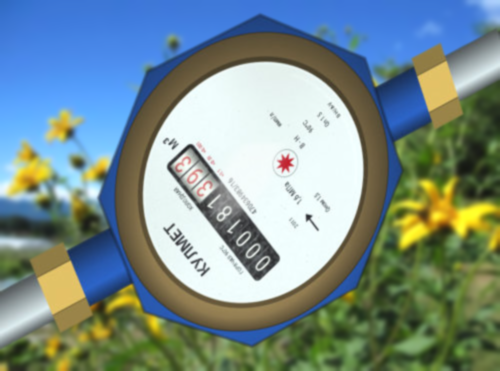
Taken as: 181.393 m³
